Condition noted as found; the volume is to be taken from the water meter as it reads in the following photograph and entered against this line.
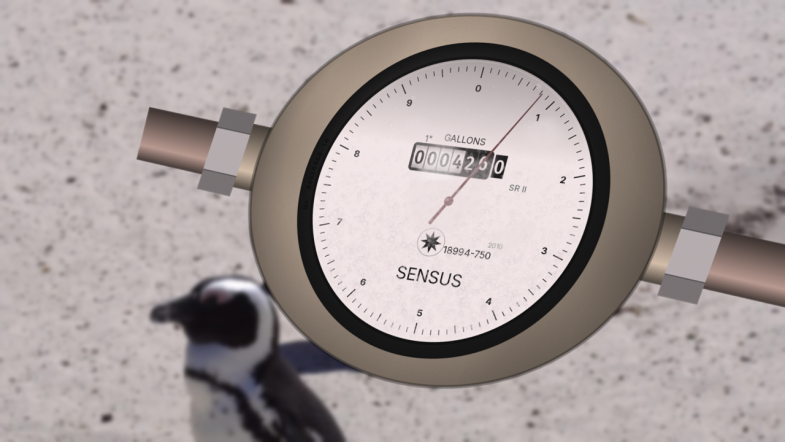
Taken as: 4260.8 gal
